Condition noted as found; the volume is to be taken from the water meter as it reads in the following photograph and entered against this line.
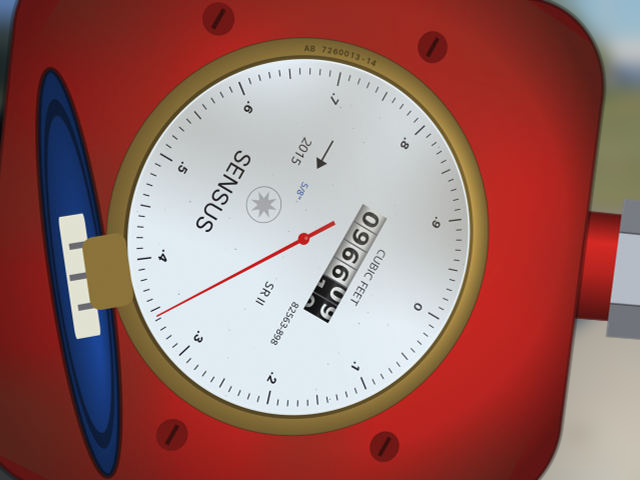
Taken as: 96609.34 ft³
